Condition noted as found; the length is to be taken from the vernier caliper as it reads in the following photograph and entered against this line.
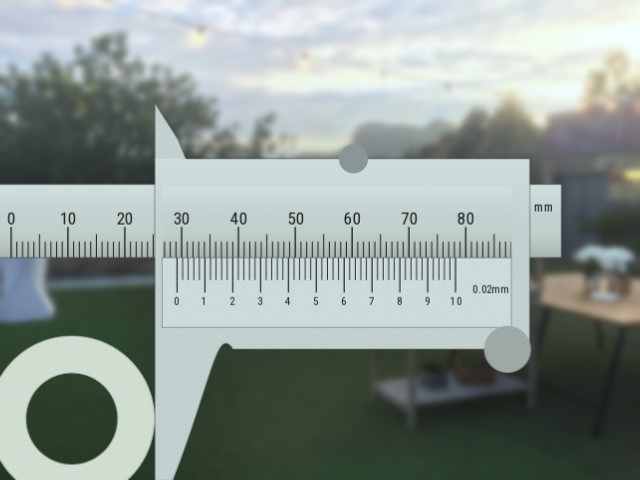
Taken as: 29.2 mm
